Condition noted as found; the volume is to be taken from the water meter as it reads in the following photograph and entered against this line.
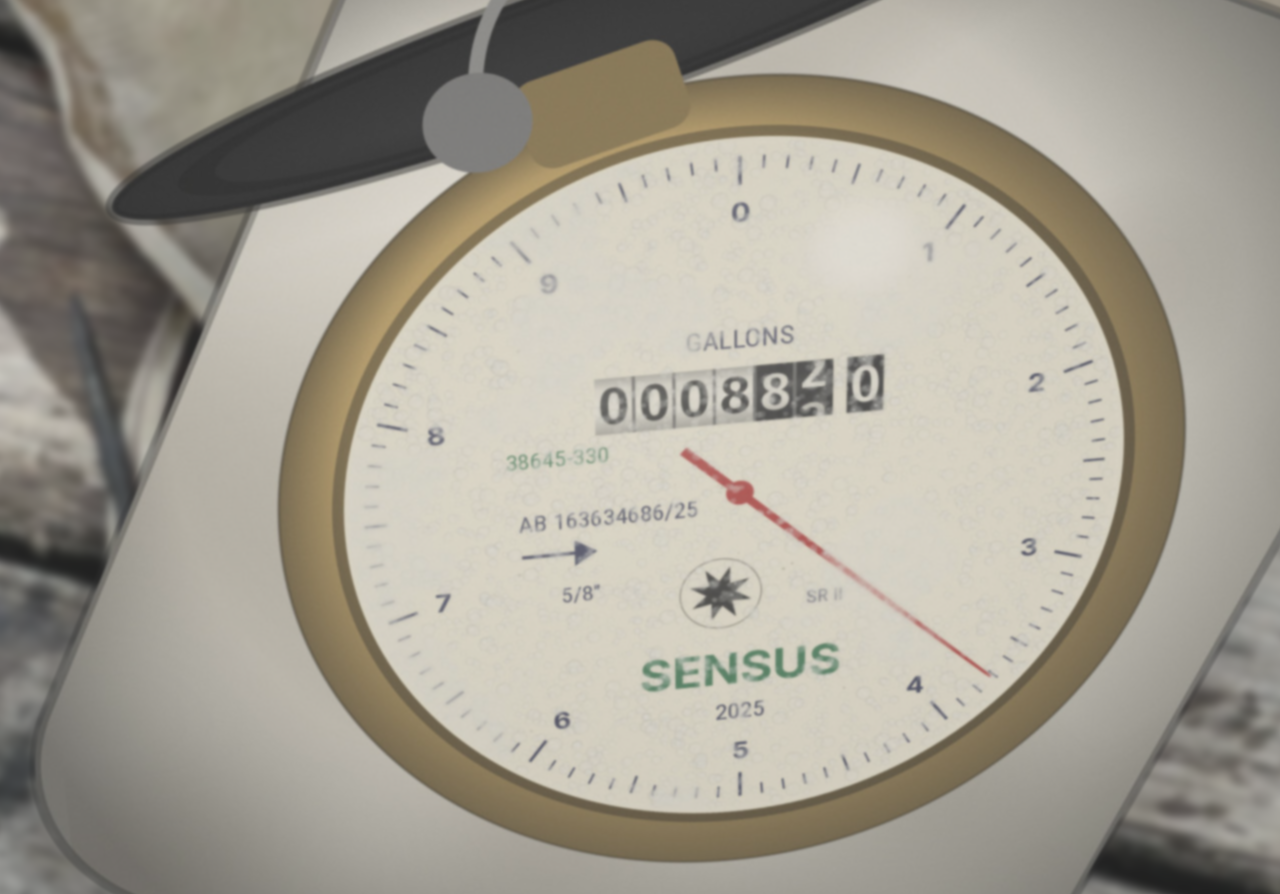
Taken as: 8823.7 gal
